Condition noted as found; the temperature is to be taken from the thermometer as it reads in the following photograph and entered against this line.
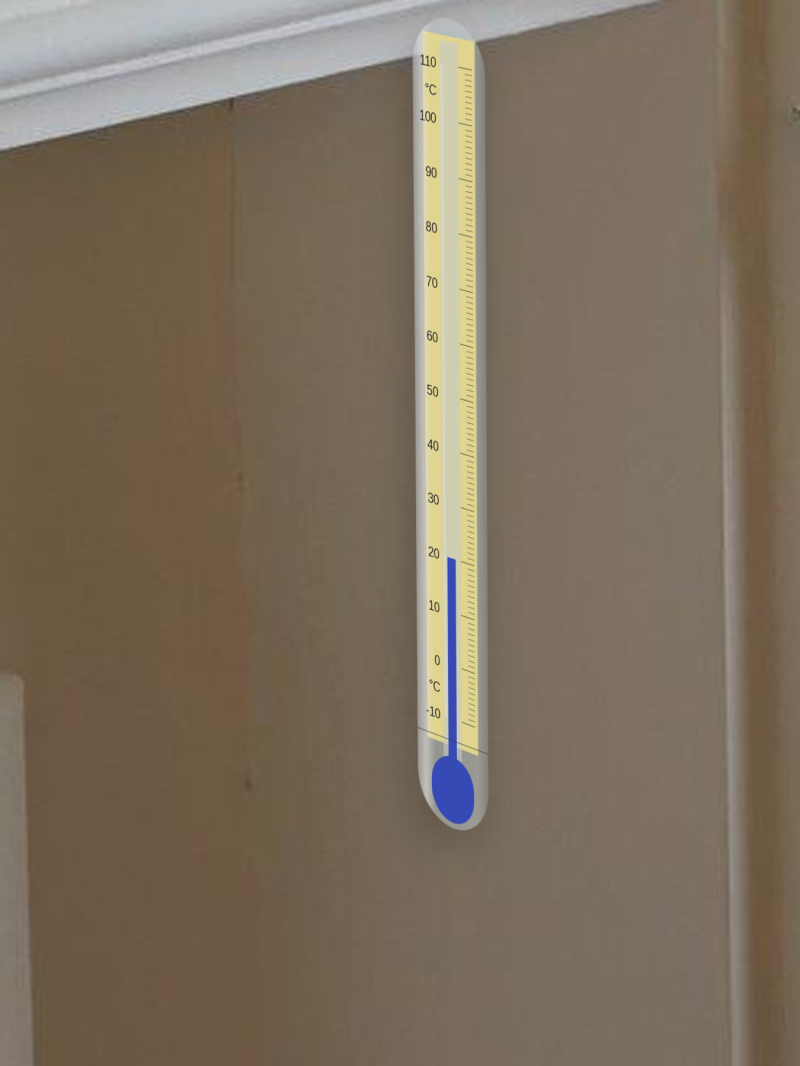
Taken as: 20 °C
